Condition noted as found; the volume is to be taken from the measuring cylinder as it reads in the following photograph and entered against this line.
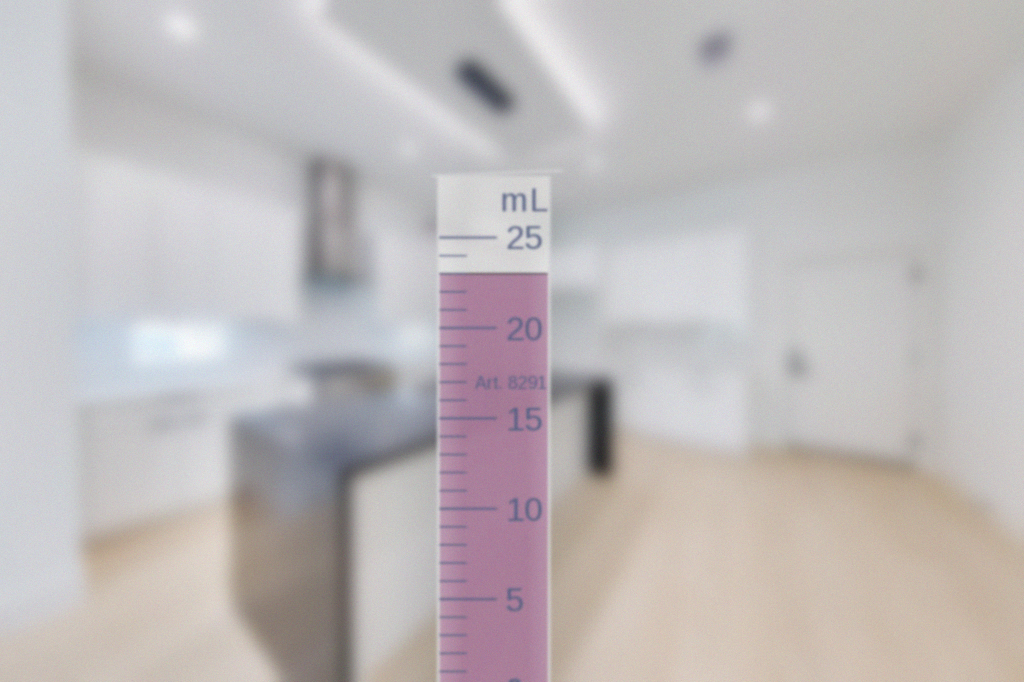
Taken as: 23 mL
